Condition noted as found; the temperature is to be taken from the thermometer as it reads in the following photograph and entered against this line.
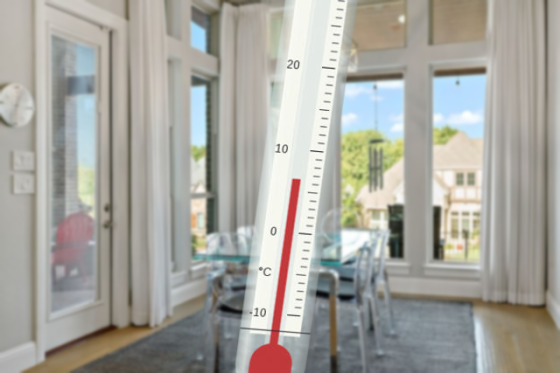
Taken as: 6.5 °C
